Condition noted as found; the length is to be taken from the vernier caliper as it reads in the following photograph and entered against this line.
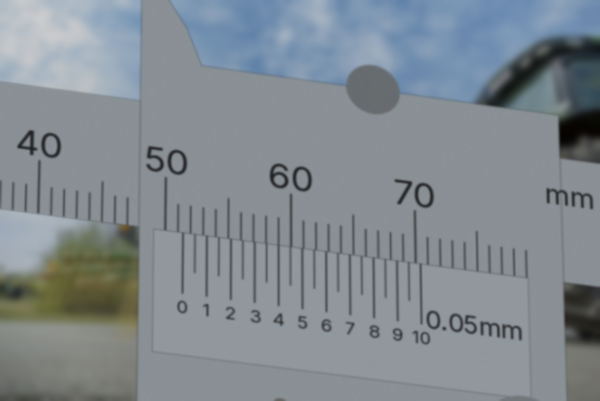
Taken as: 51.4 mm
